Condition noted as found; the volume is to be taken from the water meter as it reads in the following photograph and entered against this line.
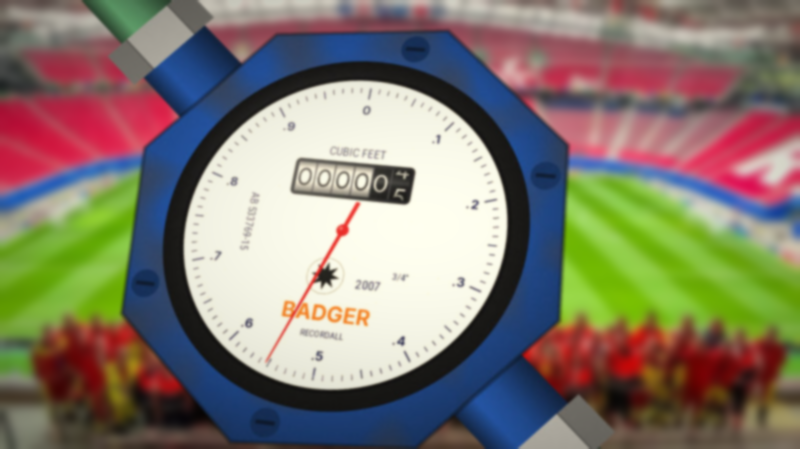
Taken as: 4.55 ft³
